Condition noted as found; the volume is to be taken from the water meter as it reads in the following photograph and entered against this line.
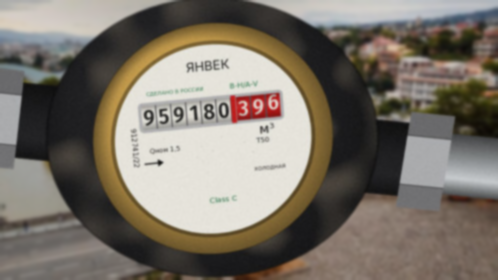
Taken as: 959180.396 m³
